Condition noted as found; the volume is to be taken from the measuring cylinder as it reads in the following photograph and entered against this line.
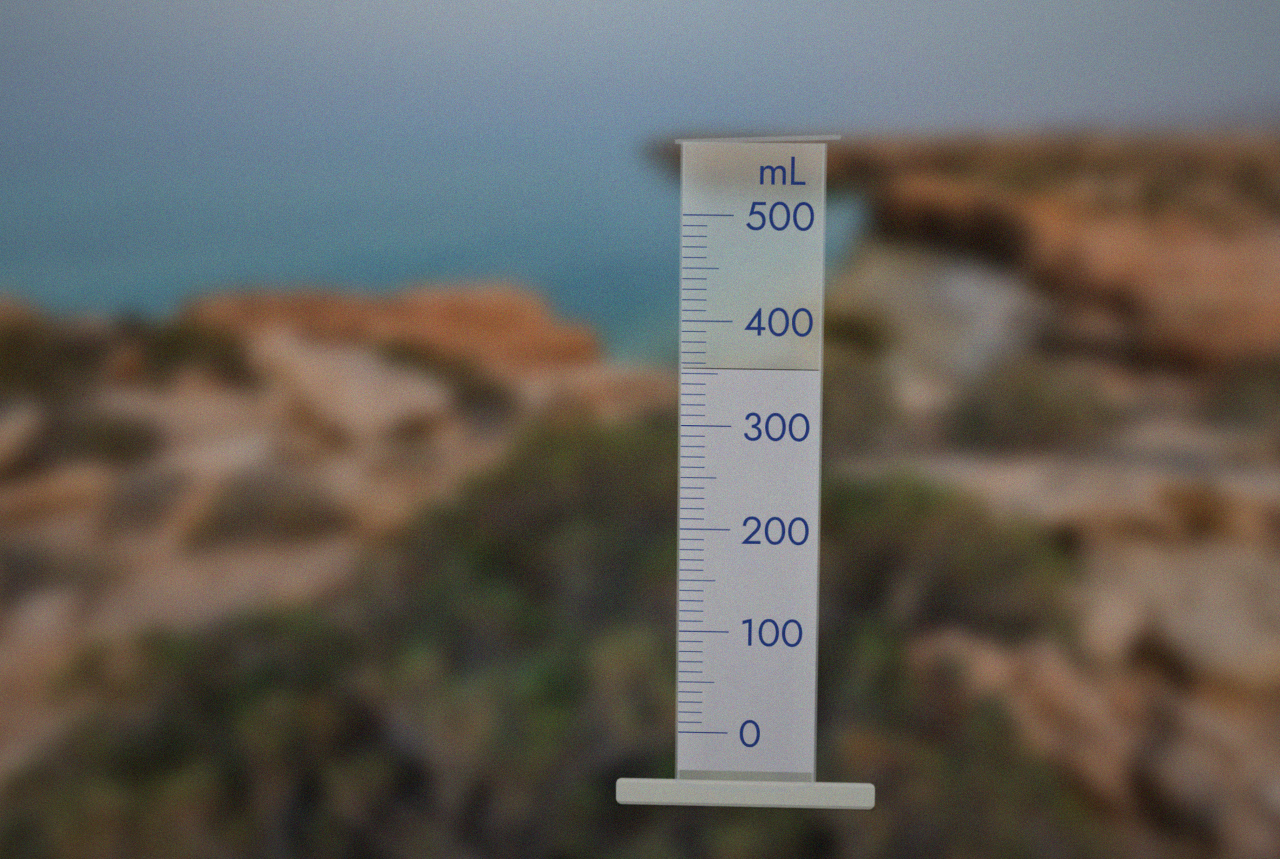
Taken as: 355 mL
